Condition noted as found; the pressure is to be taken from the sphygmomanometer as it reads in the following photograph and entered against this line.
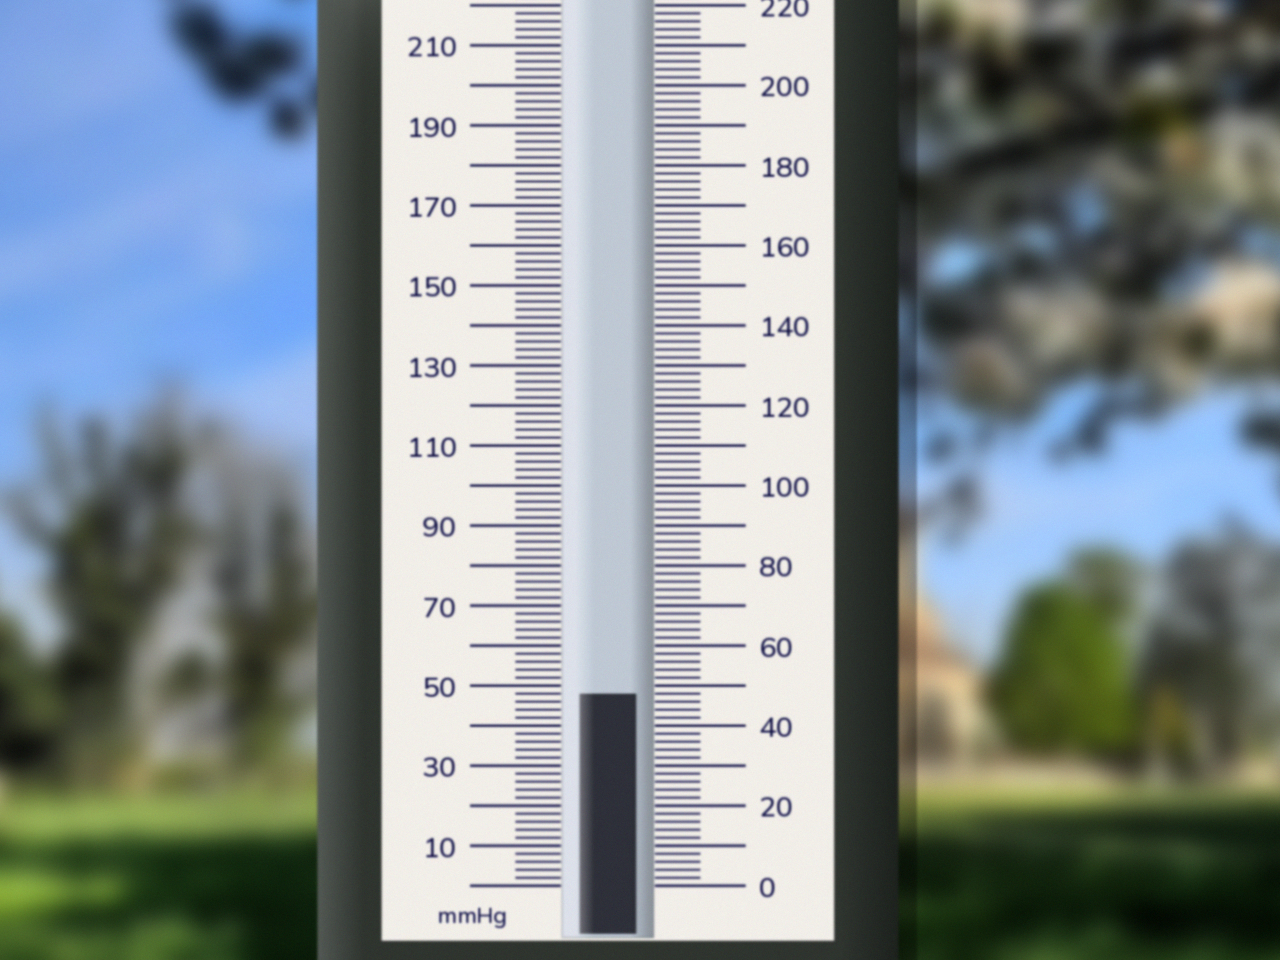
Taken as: 48 mmHg
